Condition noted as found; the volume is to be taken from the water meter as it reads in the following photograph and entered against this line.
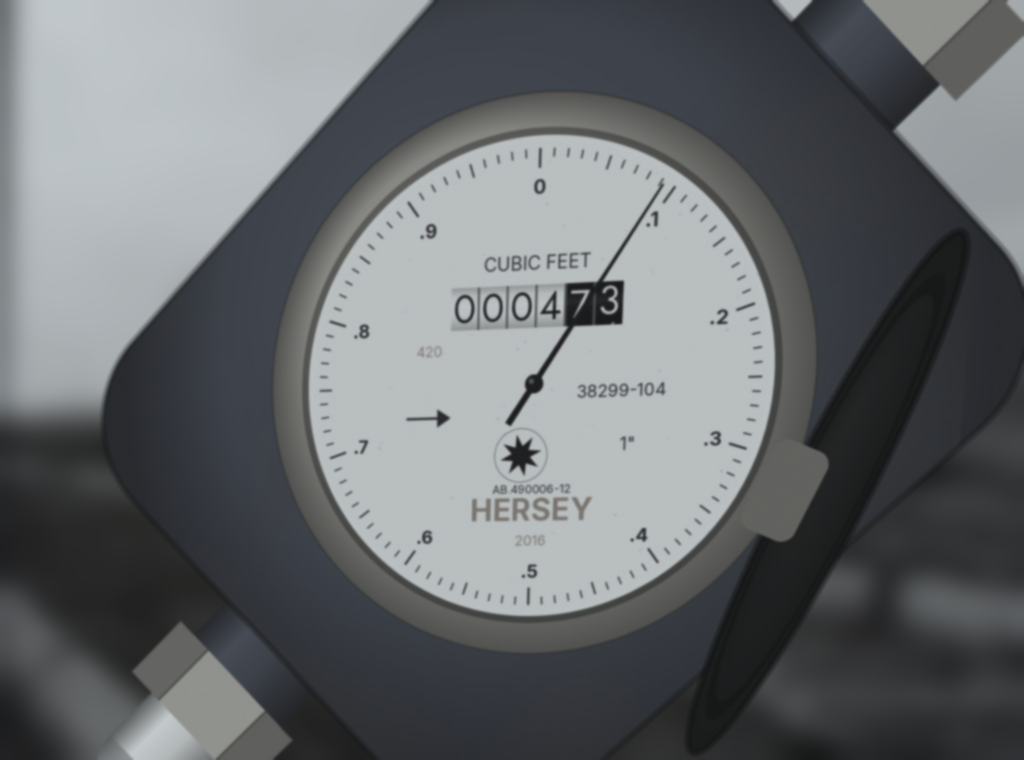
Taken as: 473.09 ft³
